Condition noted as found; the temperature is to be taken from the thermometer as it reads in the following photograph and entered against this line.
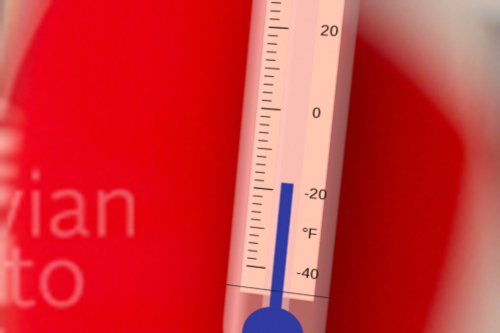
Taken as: -18 °F
